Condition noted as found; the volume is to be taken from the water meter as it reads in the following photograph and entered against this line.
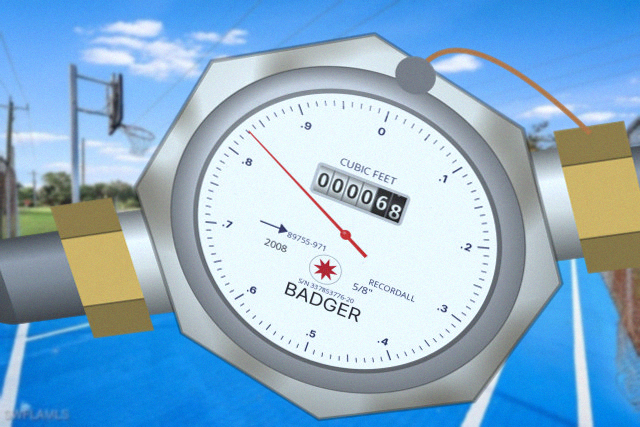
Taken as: 67.83 ft³
